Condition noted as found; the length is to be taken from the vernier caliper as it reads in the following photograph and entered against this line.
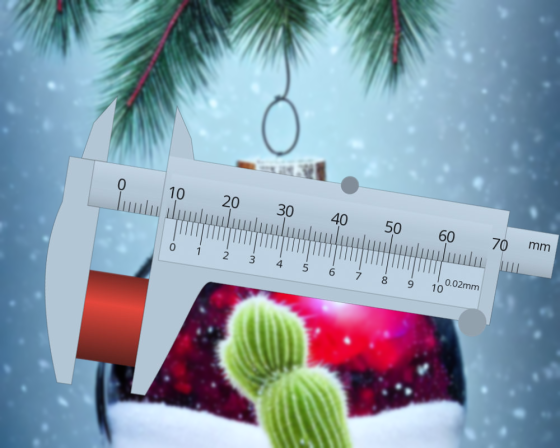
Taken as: 10.8 mm
